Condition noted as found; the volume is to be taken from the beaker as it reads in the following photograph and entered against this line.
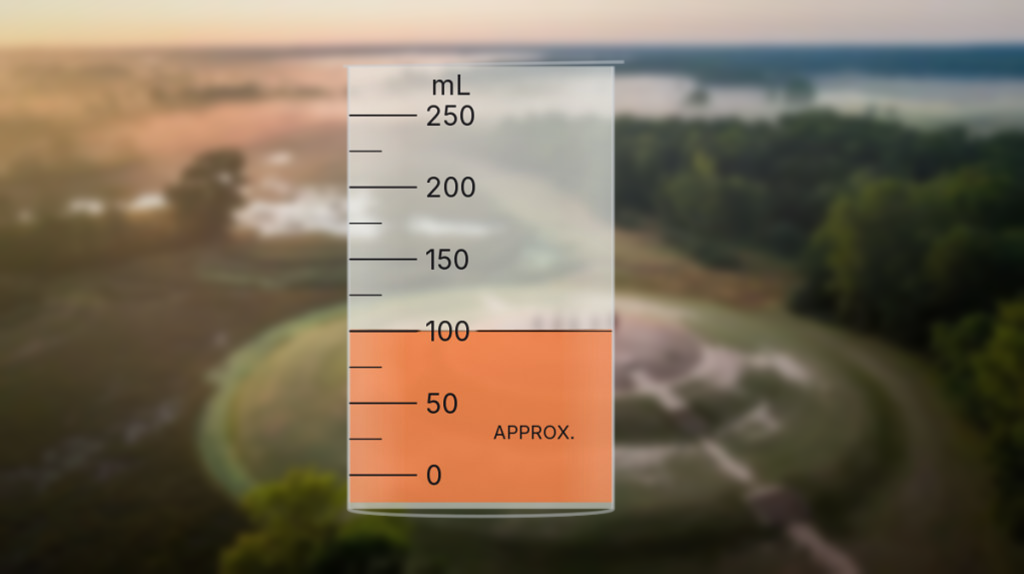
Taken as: 100 mL
